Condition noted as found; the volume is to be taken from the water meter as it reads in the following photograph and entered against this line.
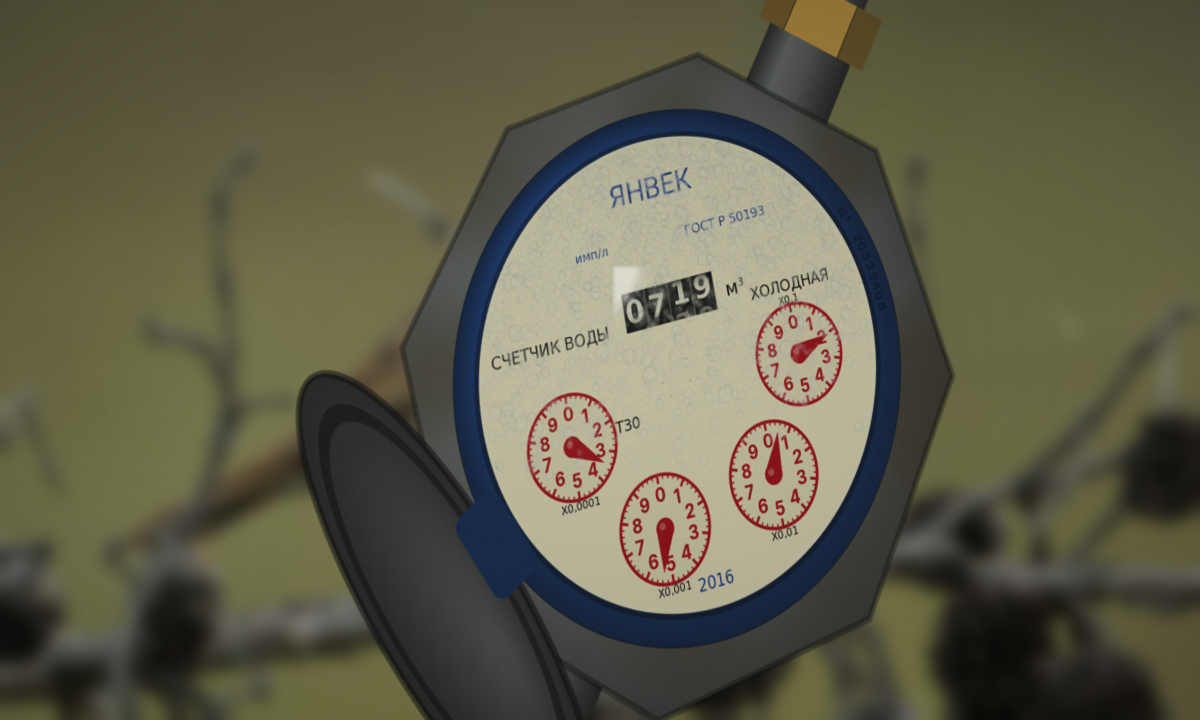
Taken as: 719.2053 m³
